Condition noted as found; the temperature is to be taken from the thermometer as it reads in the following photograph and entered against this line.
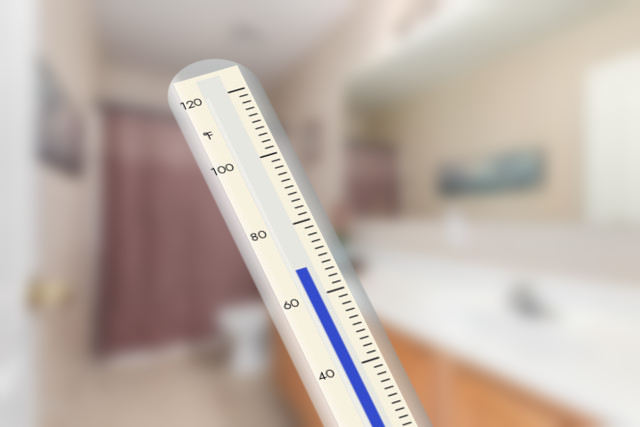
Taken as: 68 °F
